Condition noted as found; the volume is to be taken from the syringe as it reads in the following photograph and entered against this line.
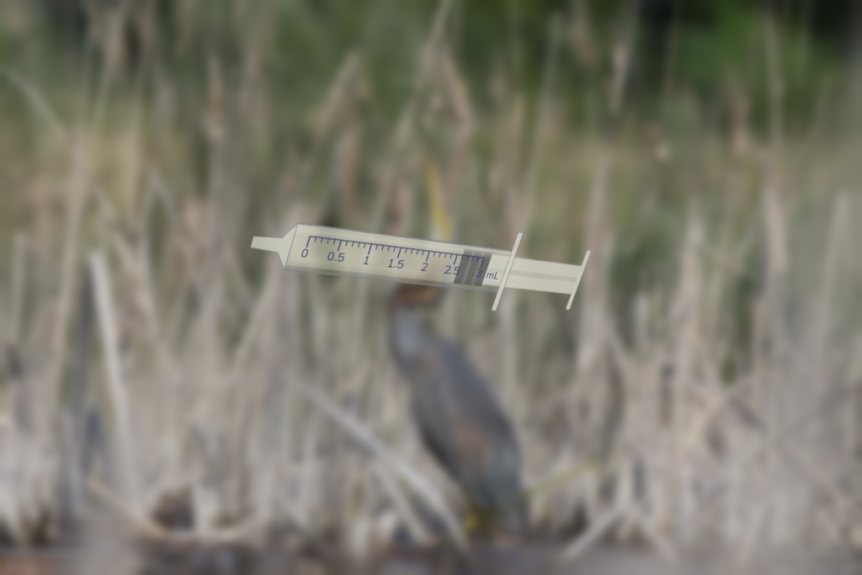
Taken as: 2.6 mL
